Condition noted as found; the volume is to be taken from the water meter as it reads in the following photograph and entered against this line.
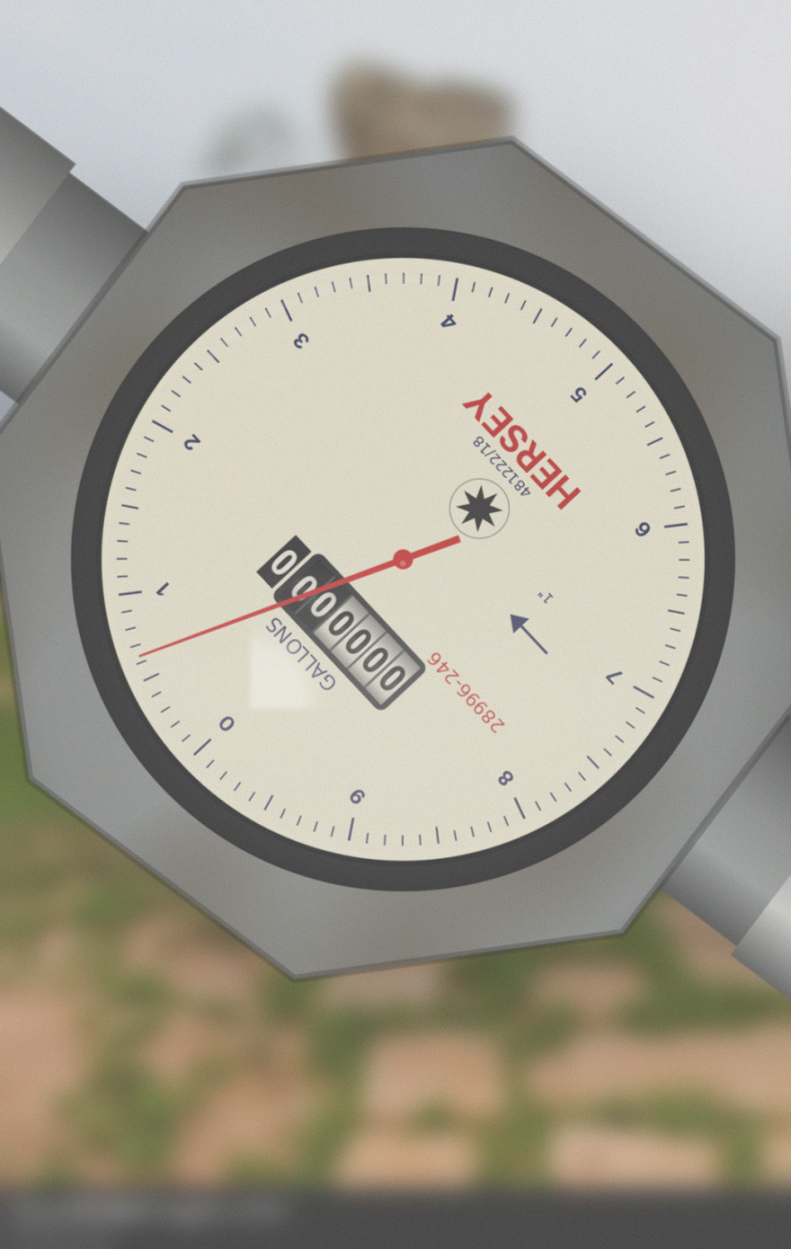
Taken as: 0.6 gal
